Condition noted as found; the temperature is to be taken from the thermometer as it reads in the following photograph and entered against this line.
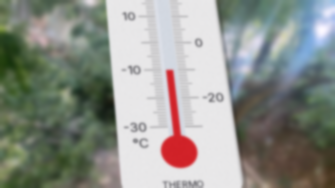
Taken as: -10 °C
